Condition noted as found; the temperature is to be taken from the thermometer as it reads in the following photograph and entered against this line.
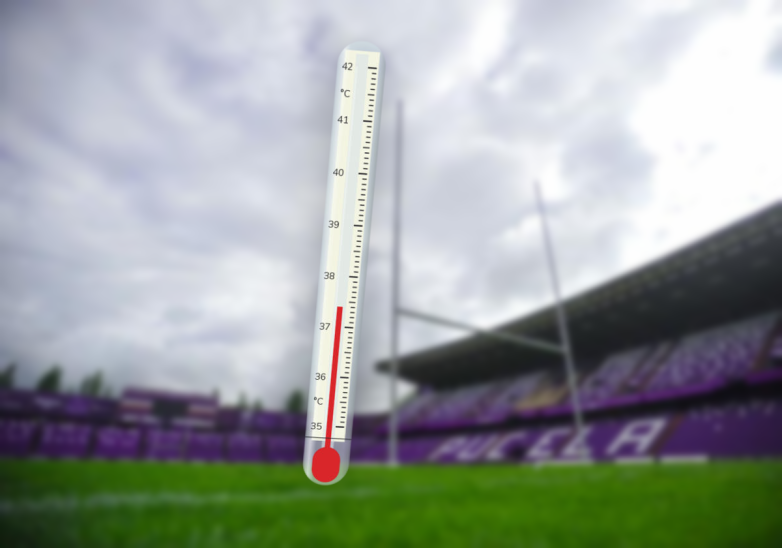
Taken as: 37.4 °C
